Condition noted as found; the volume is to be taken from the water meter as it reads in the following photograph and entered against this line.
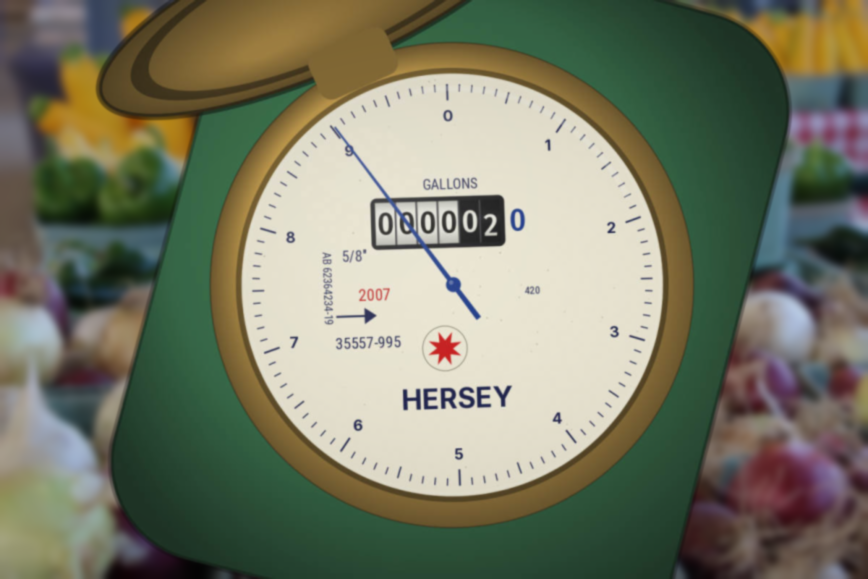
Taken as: 19.0 gal
